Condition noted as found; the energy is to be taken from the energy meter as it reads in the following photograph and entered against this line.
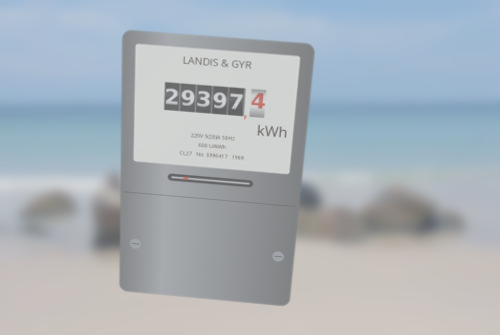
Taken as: 29397.4 kWh
